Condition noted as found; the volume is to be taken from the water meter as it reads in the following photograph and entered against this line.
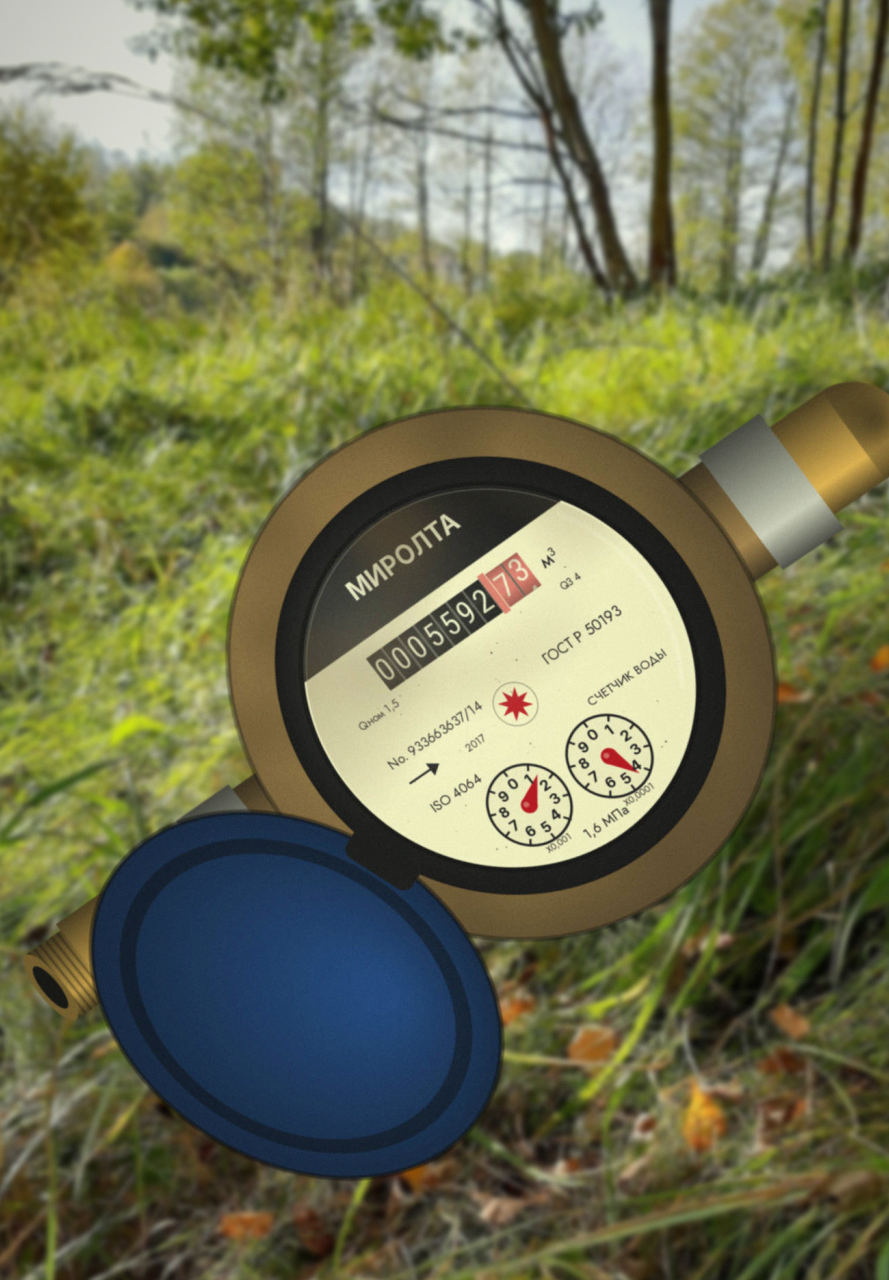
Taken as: 5592.7314 m³
